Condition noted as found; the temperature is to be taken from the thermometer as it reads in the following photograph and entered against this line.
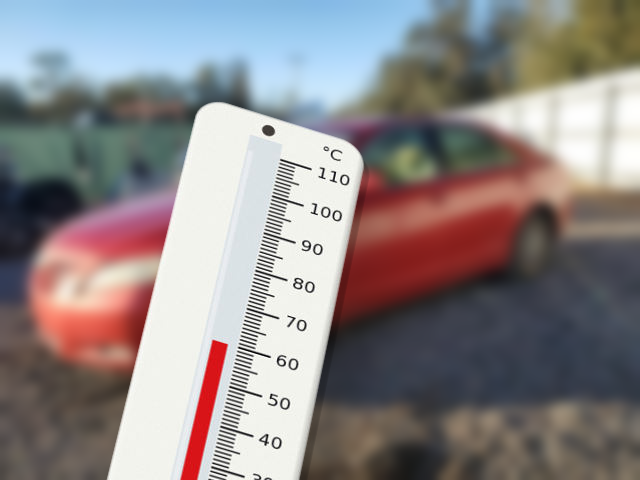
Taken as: 60 °C
